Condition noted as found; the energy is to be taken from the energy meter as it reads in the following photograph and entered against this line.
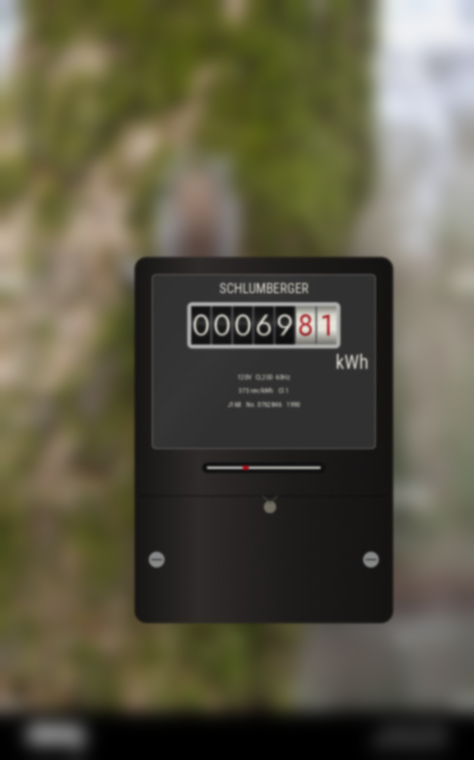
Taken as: 69.81 kWh
